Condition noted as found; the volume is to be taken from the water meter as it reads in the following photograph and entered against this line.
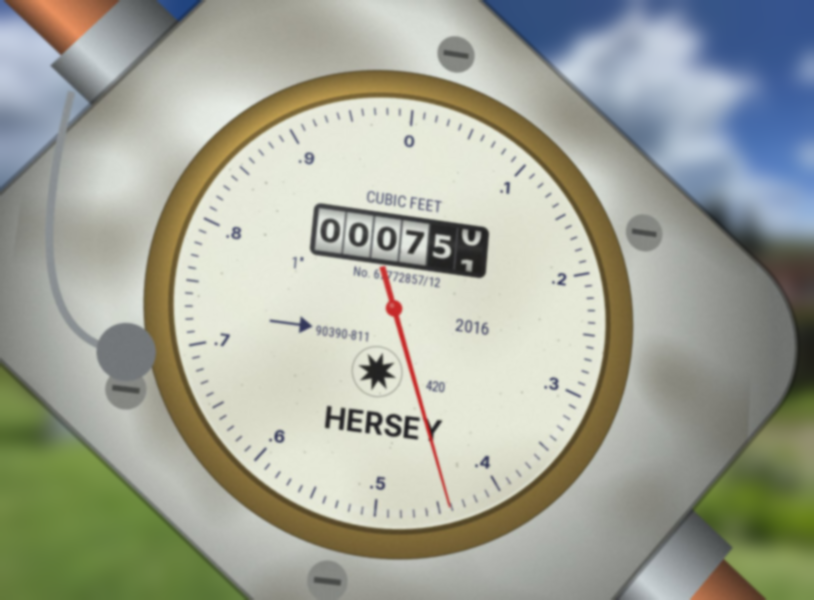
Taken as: 750.44 ft³
